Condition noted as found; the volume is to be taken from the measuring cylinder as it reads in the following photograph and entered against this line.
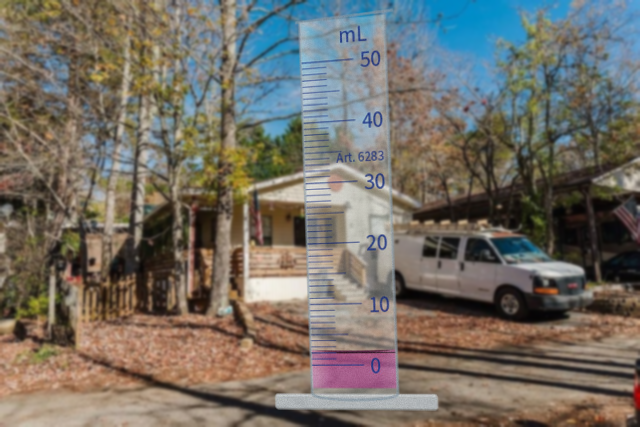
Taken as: 2 mL
